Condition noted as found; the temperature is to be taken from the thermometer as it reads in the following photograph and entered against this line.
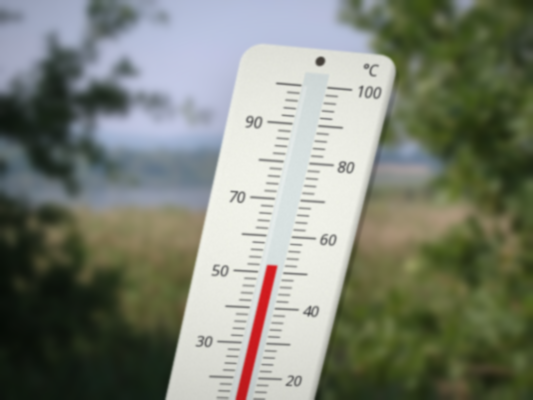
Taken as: 52 °C
